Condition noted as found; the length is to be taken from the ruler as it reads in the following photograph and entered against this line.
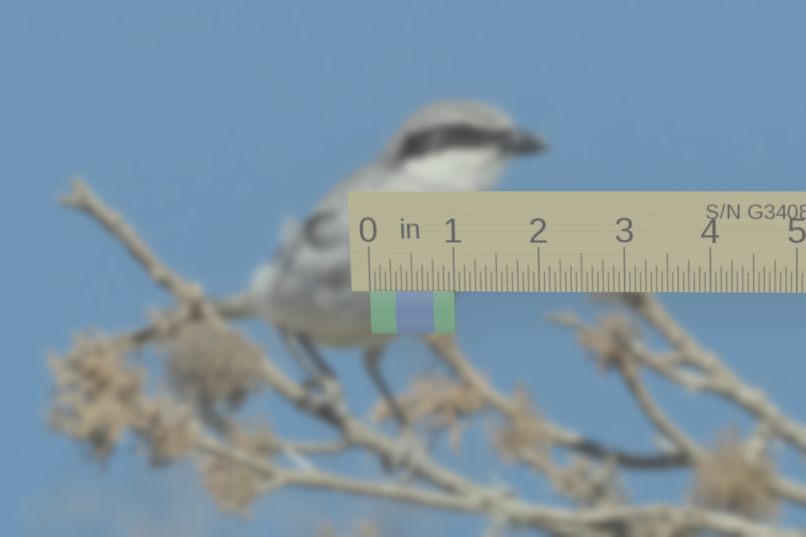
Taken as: 1 in
